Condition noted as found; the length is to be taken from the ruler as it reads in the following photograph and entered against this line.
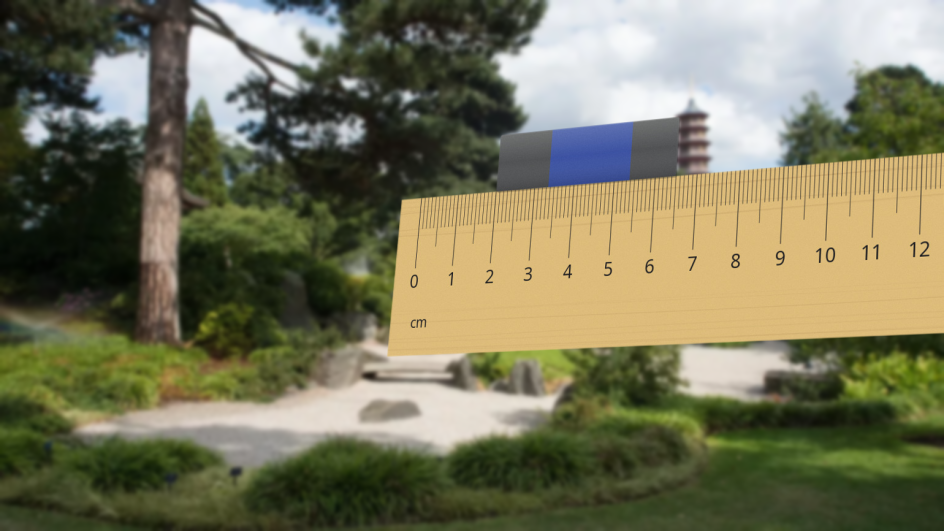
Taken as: 4.5 cm
